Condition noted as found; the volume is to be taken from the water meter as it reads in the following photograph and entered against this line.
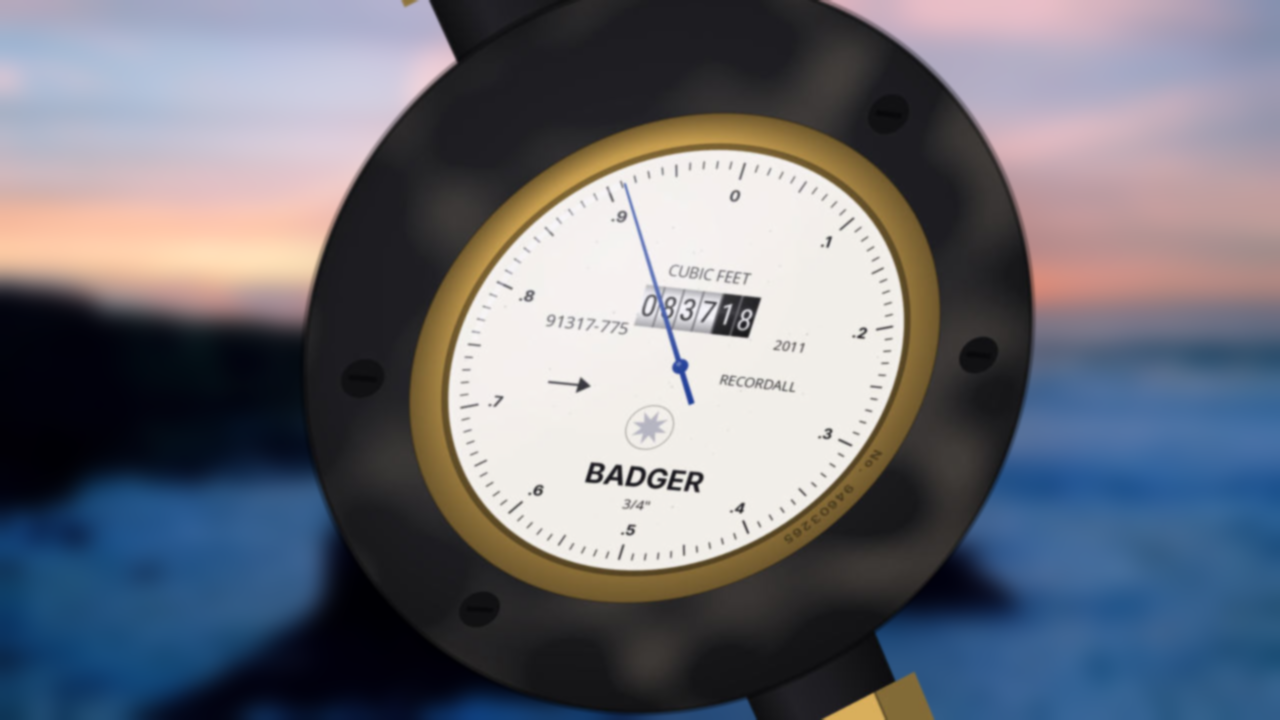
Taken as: 83717.91 ft³
